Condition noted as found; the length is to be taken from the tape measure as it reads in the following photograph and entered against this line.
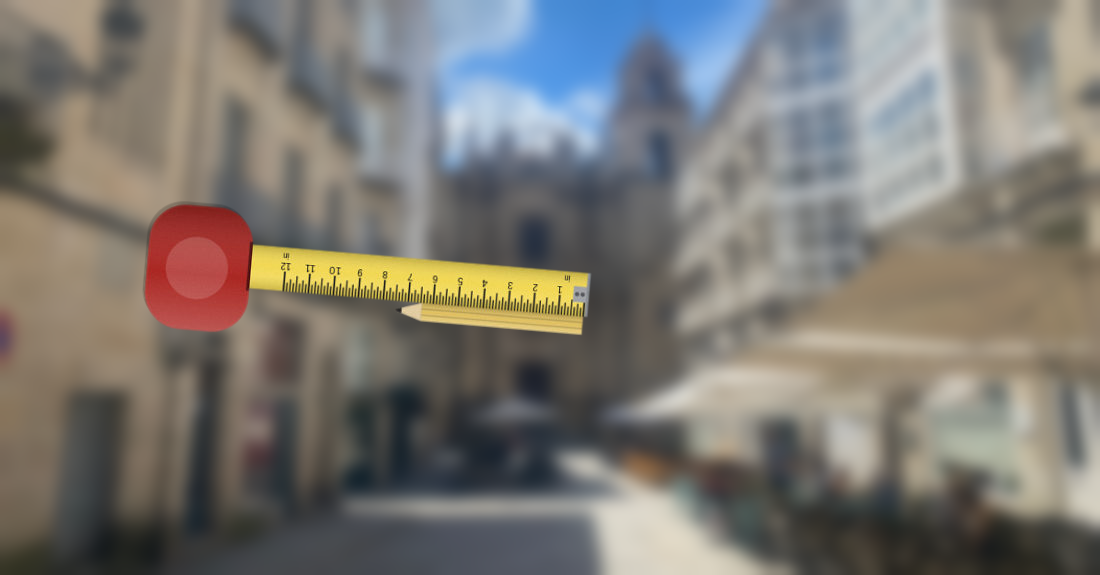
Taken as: 7.5 in
